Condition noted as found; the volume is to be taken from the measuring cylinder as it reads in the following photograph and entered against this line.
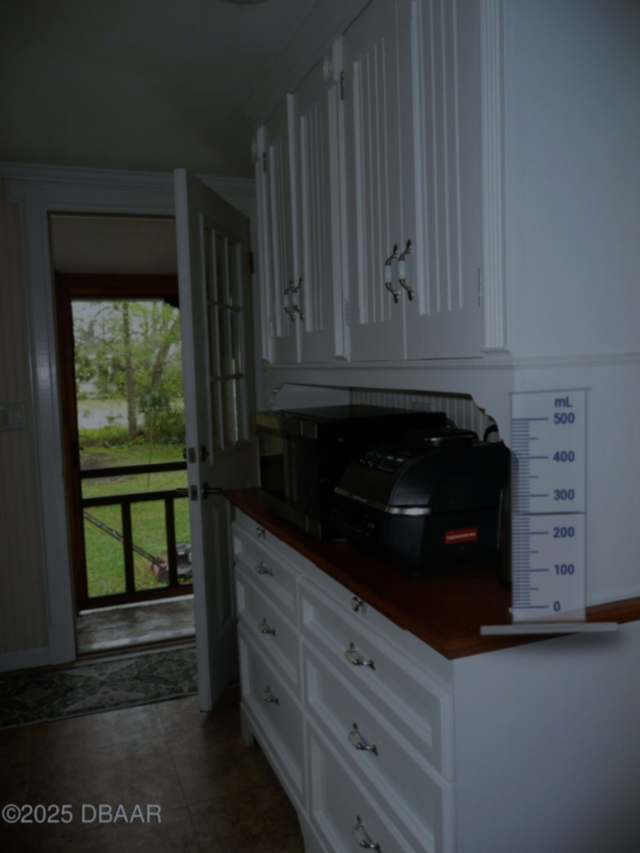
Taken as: 250 mL
